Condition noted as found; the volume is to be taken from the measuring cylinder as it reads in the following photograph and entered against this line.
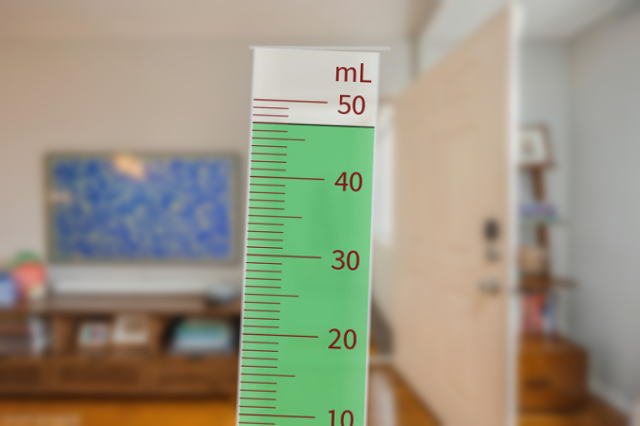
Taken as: 47 mL
